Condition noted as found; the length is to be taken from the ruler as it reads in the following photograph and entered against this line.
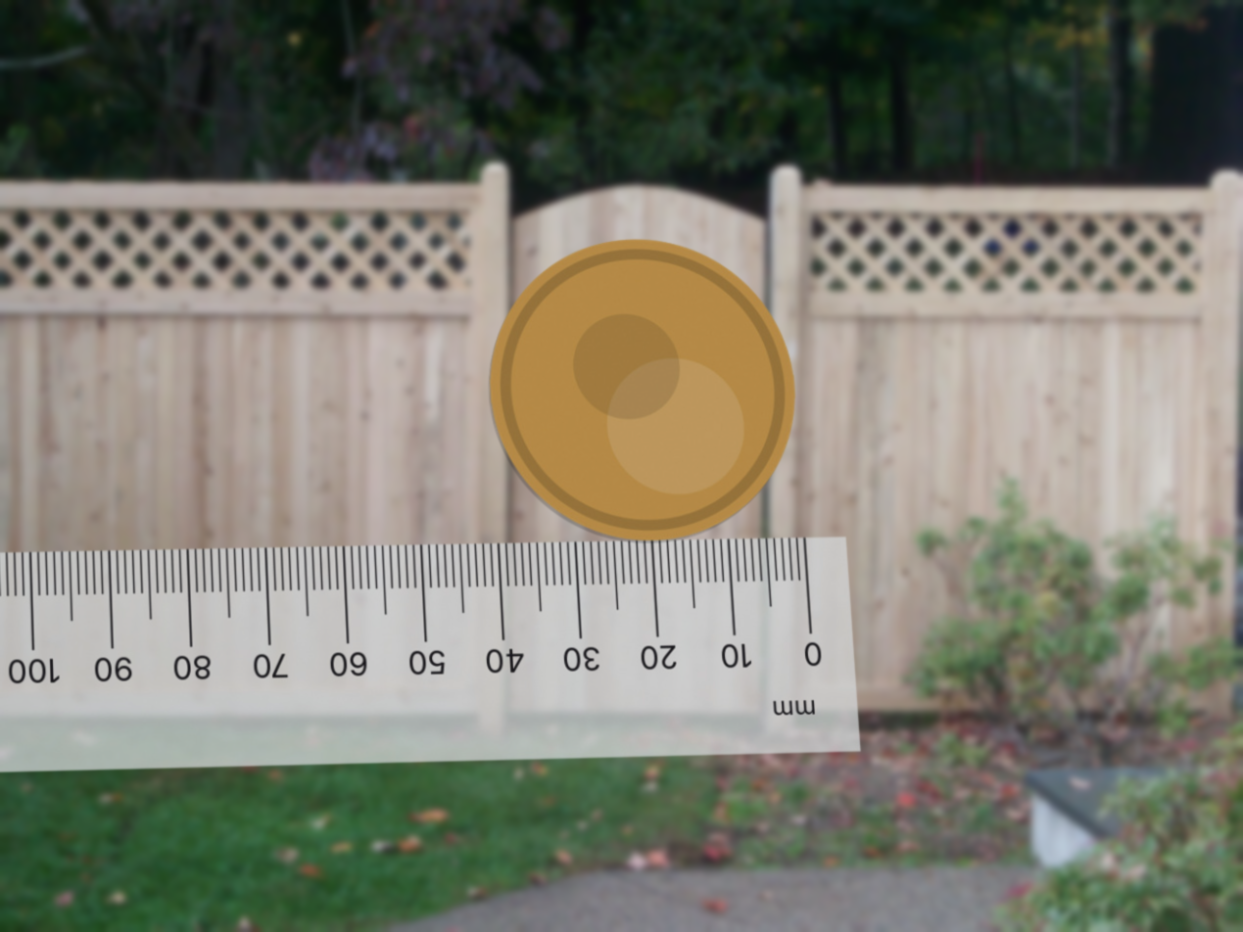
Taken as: 40 mm
